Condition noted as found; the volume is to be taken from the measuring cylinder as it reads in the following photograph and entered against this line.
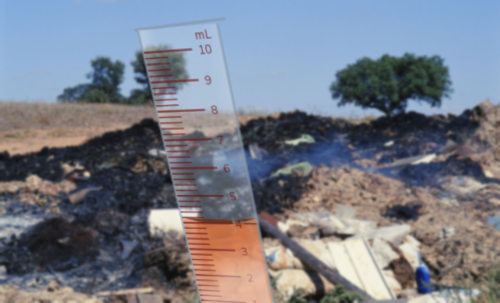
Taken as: 4 mL
